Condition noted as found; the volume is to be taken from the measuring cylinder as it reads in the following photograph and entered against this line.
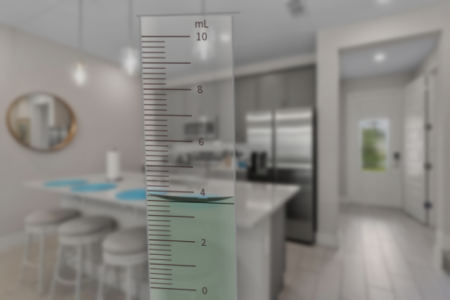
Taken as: 3.6 mL
